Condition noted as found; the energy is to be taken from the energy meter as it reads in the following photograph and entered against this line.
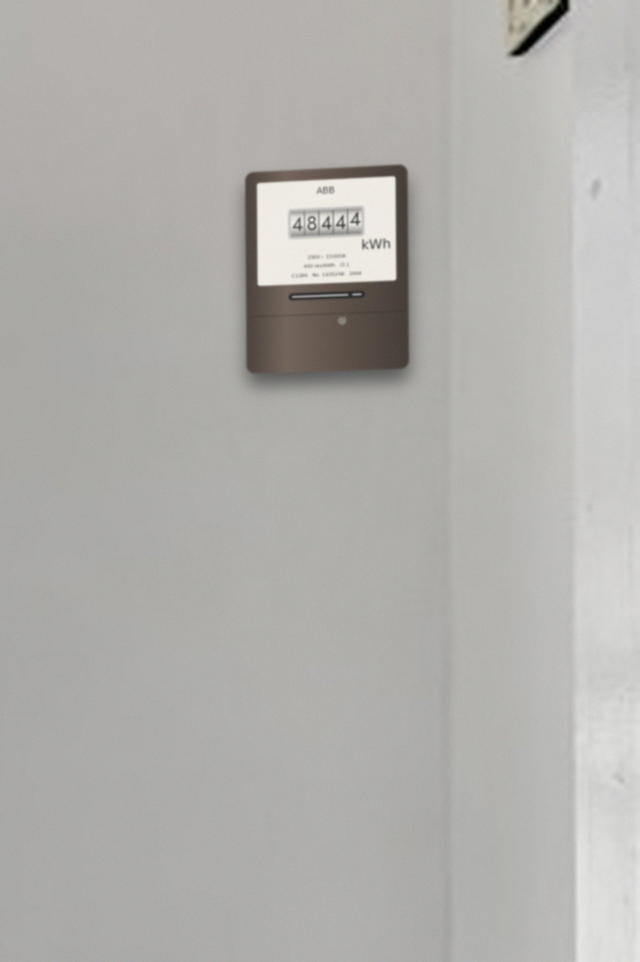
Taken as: 48444 kWh
